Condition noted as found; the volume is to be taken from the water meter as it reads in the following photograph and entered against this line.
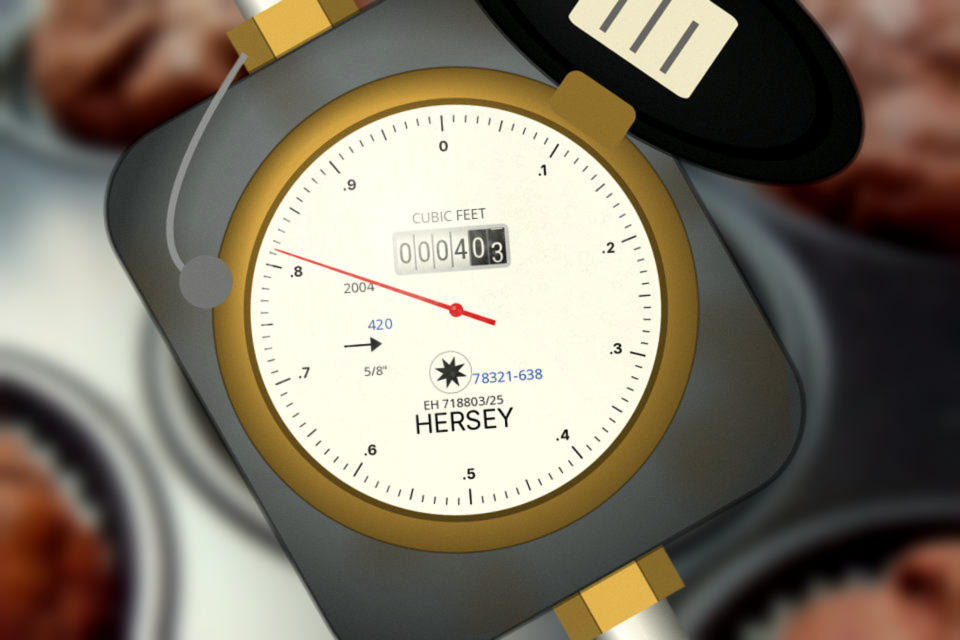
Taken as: 402.81 ft³
